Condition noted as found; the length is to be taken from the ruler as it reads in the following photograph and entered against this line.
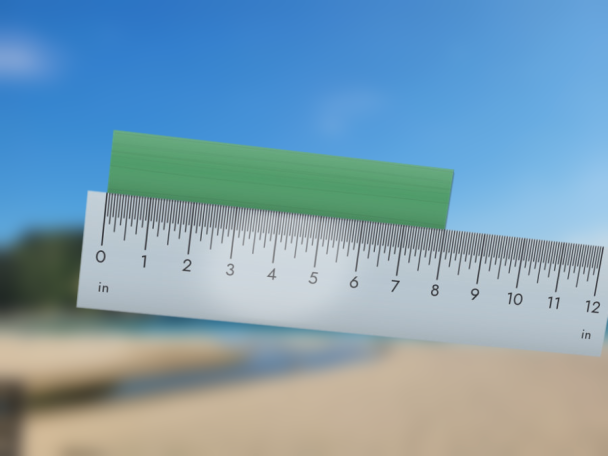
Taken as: 8 in
